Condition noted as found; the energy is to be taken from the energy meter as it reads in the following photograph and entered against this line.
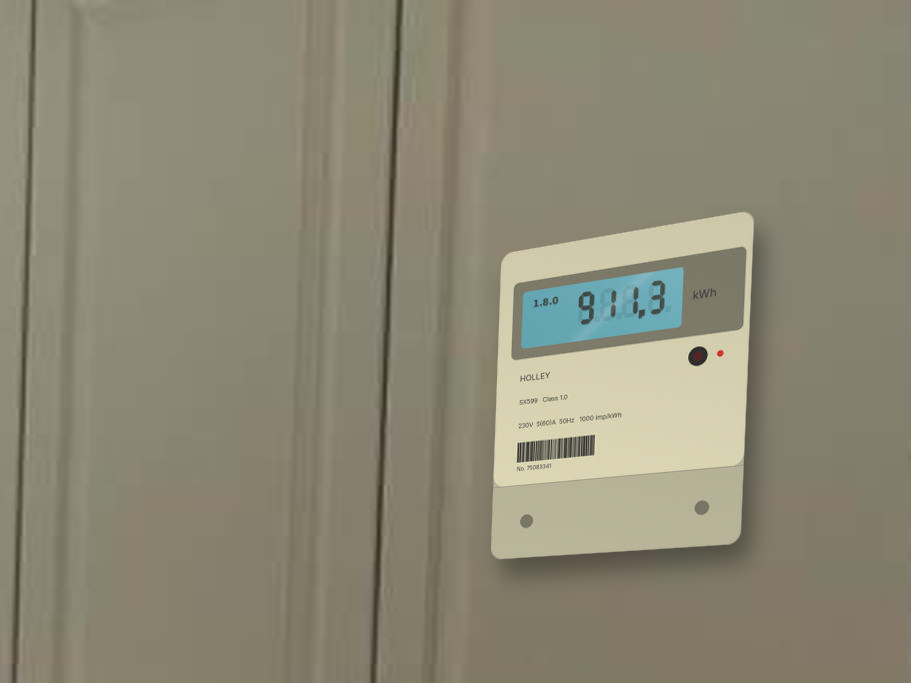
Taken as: 911.3 kWh
